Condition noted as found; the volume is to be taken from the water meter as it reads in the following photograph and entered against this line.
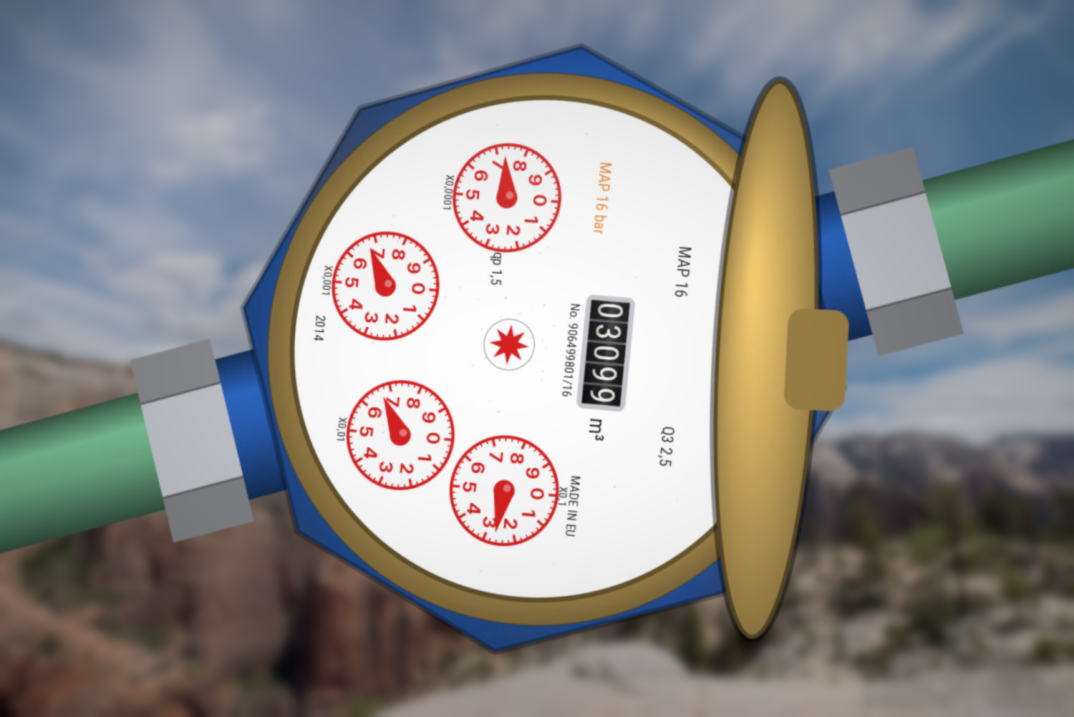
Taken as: 3099.2667 m³
